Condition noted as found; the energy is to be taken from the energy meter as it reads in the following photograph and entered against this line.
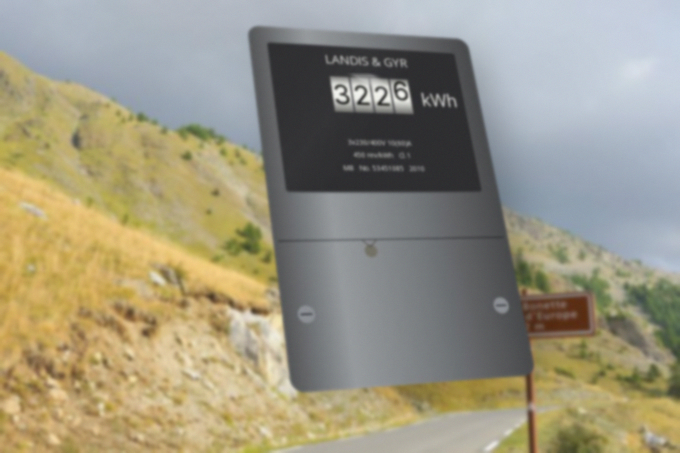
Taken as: 3226 kWh
